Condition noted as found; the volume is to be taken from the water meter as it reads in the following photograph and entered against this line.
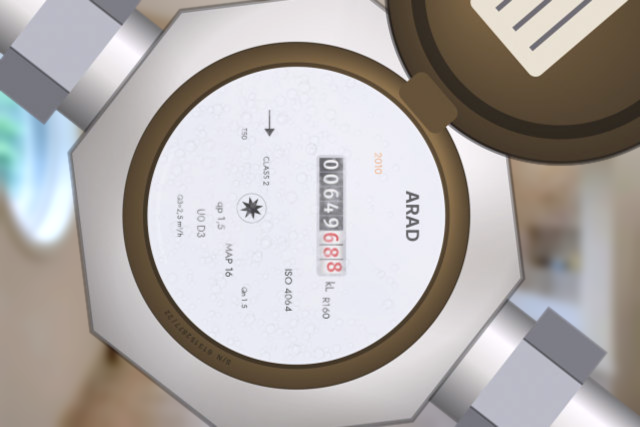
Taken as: 649.688 kL
